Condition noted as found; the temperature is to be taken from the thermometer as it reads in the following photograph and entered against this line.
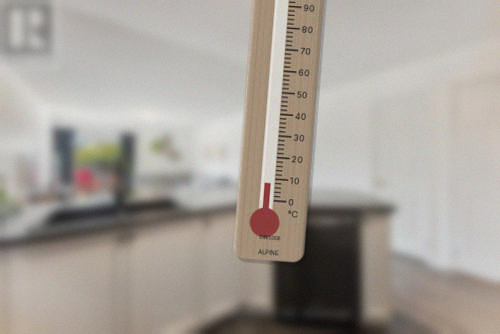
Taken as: 8 °C
